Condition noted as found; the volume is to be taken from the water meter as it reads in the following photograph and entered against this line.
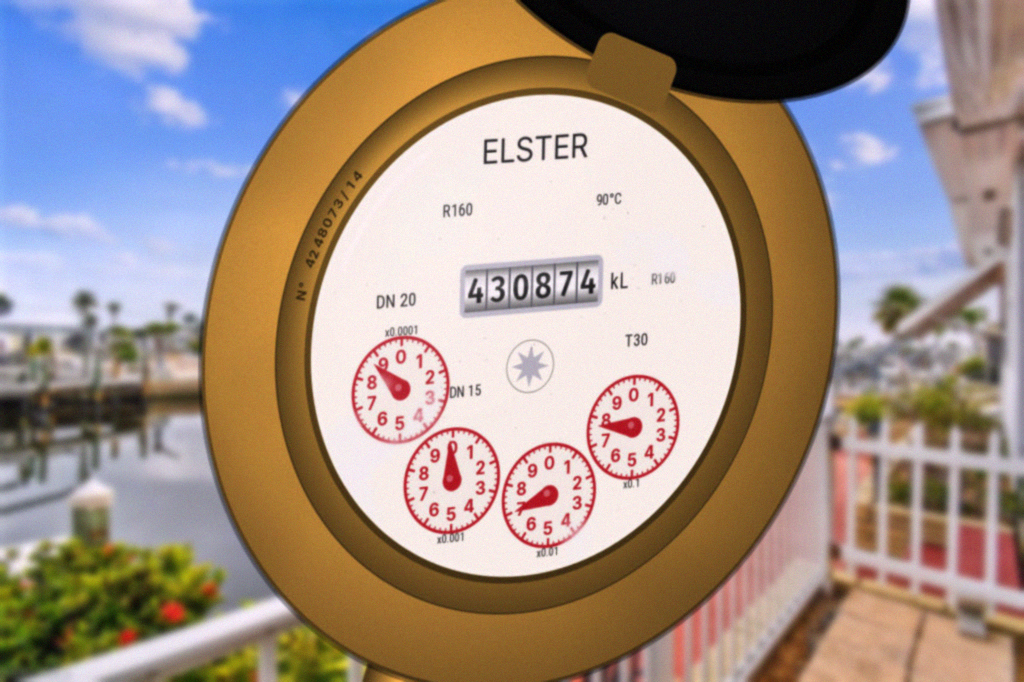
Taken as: 430874.7698 kL
